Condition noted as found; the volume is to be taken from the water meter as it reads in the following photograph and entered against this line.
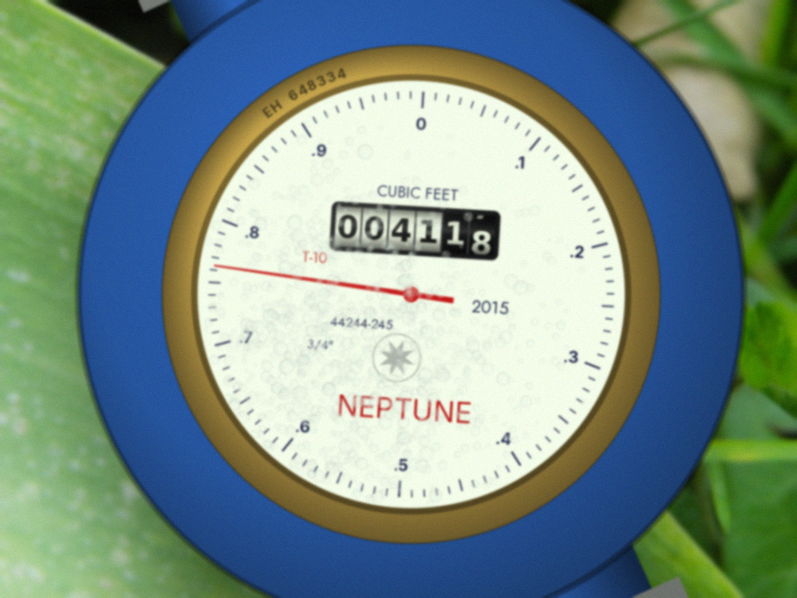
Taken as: 4117.76 ft³
